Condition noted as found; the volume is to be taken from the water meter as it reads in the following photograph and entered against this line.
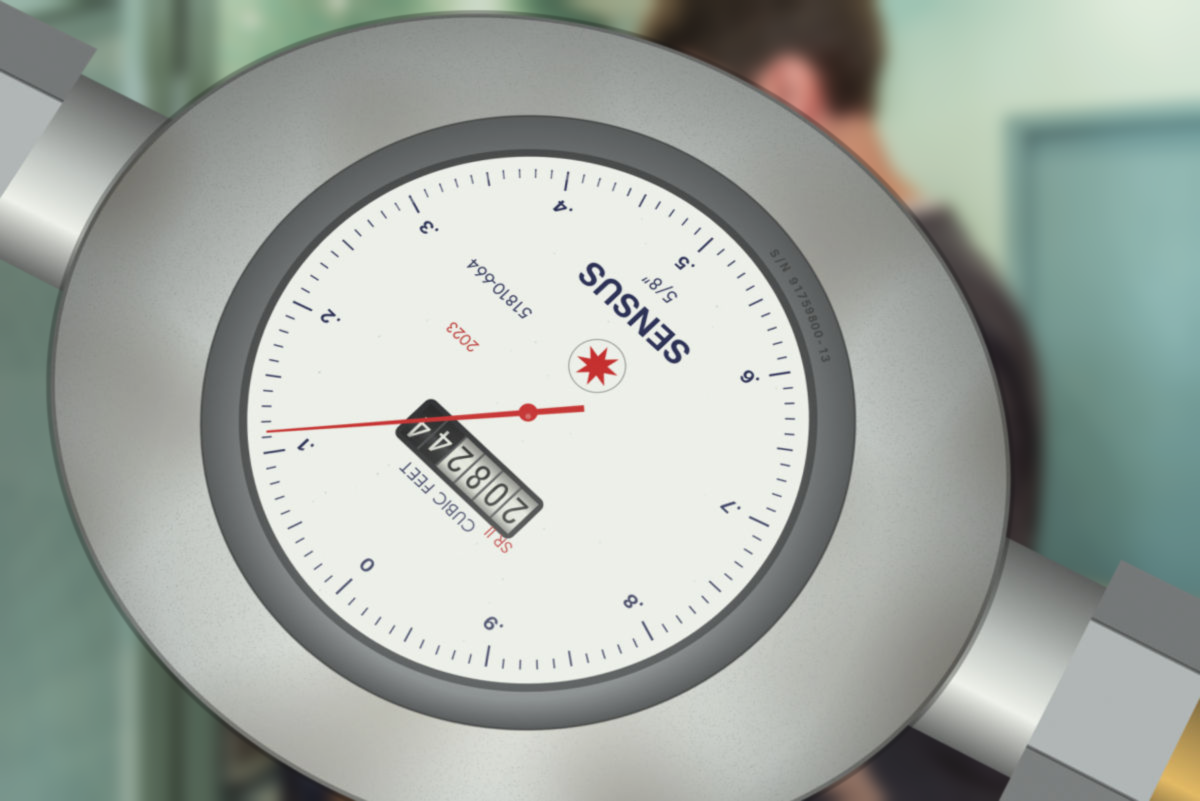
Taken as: 208244.11 ft³
